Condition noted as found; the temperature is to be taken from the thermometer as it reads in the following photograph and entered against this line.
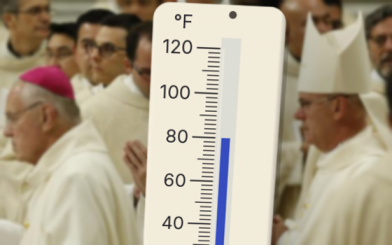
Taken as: 80 °F
